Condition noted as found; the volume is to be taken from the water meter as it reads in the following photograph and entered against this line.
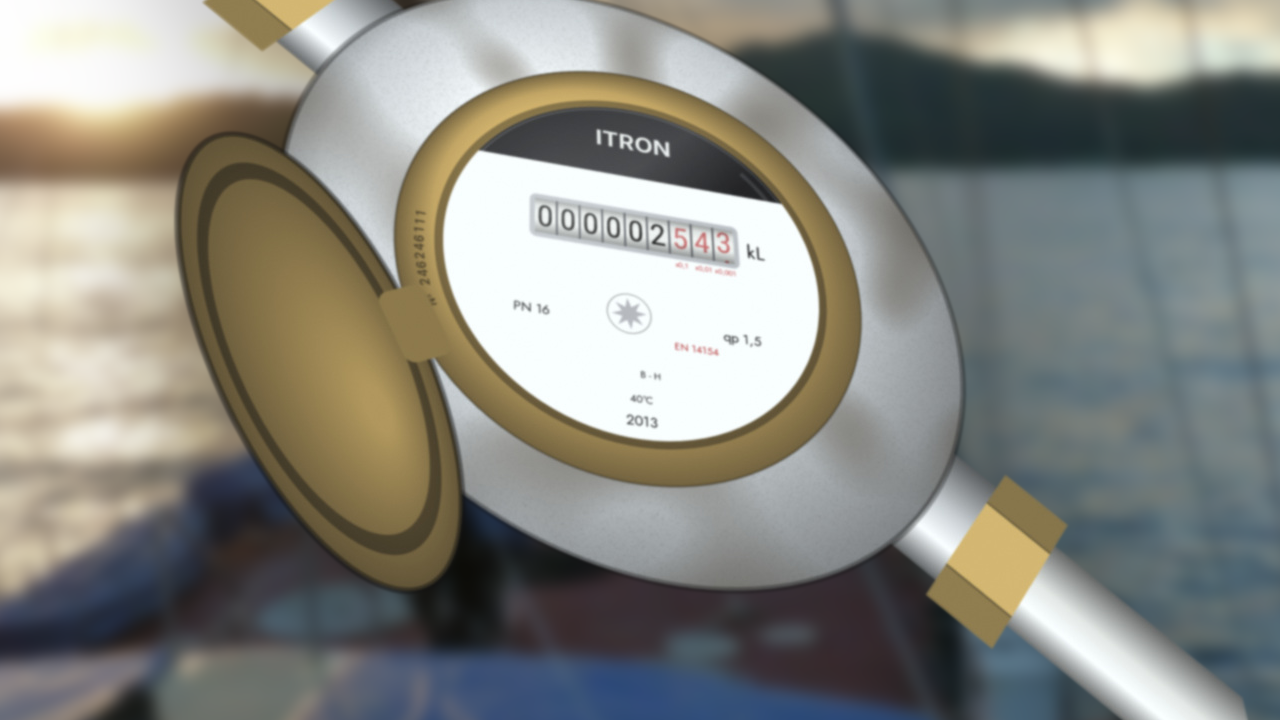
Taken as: 2.543 kL
